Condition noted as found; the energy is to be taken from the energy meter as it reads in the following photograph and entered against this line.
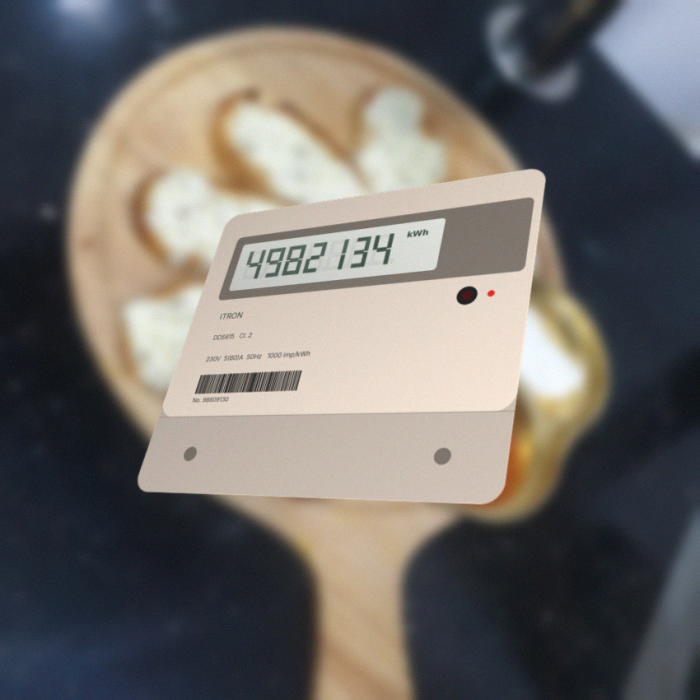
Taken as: 4982134 kWh
